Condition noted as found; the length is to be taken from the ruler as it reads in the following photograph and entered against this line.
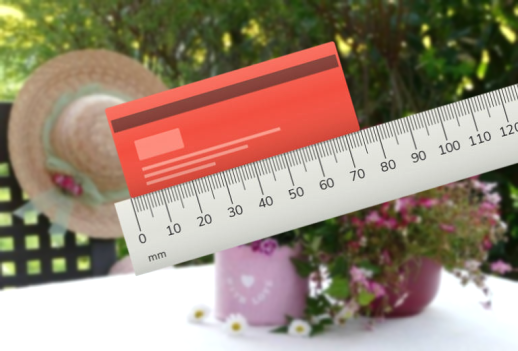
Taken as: 75 mm
